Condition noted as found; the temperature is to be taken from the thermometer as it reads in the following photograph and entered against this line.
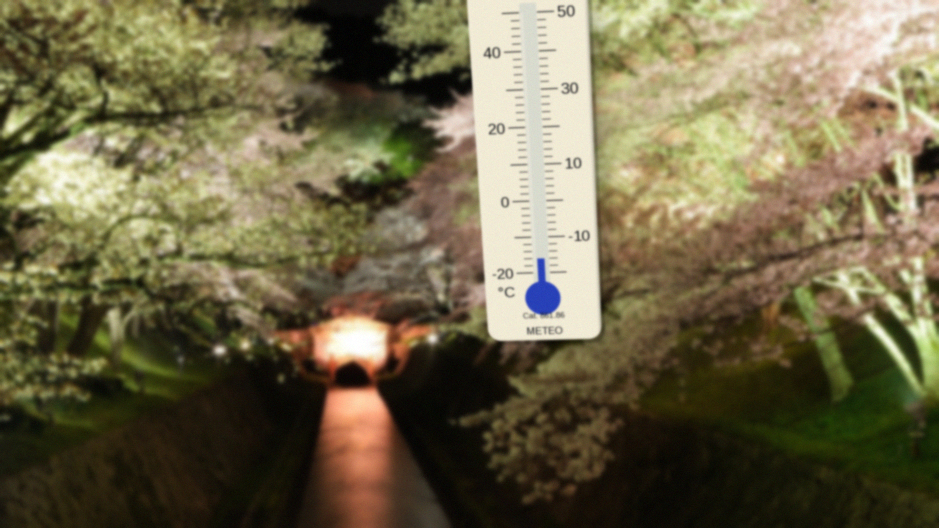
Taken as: -16 °C
